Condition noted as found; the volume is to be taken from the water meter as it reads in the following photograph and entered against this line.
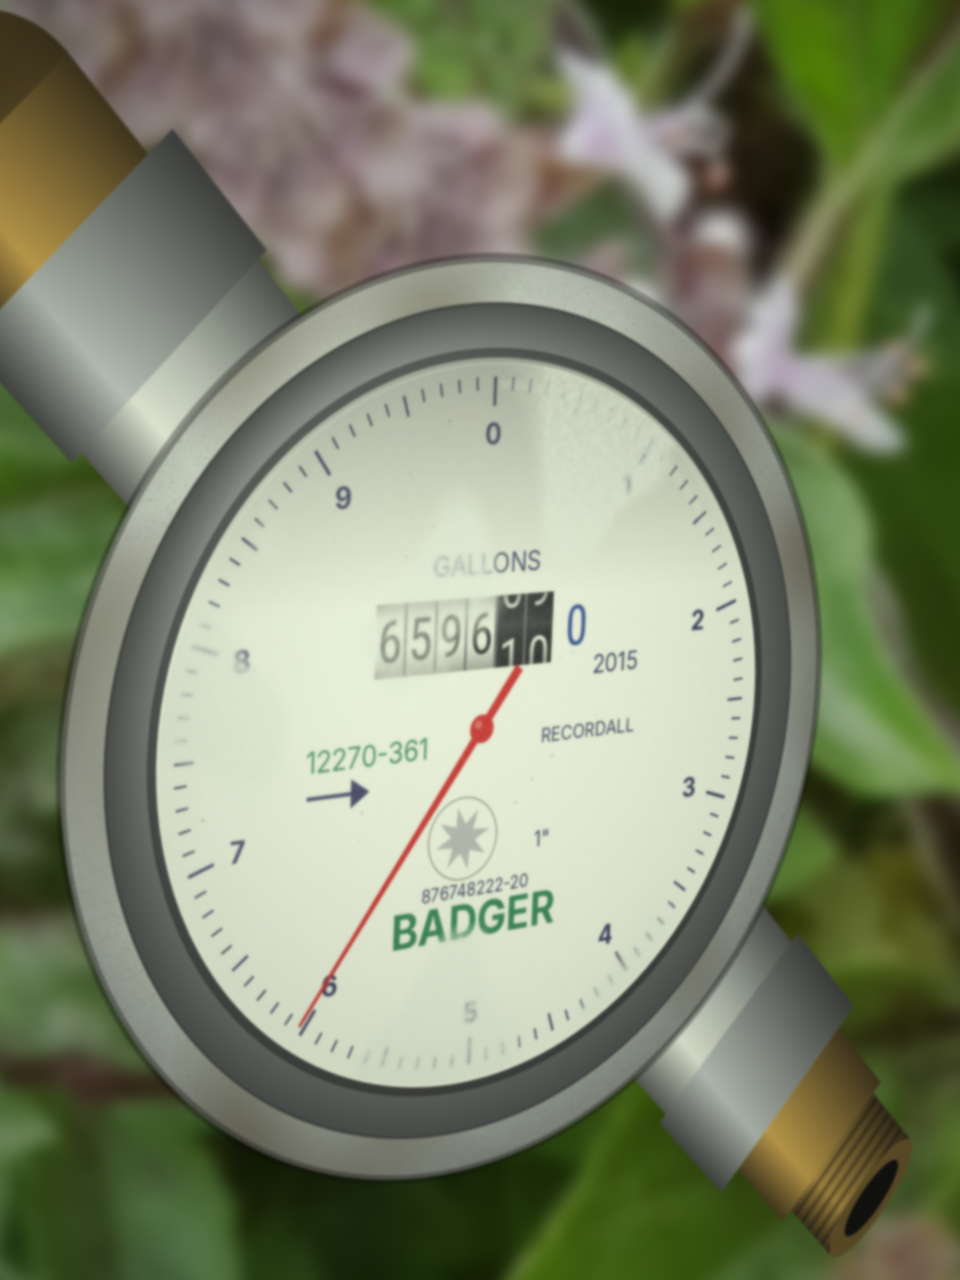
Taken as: 6596096.0 gal
